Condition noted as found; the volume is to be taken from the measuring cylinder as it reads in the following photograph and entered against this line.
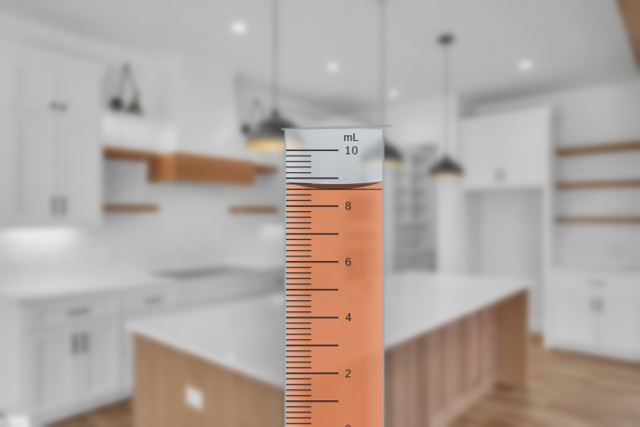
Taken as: 8.6 mL
